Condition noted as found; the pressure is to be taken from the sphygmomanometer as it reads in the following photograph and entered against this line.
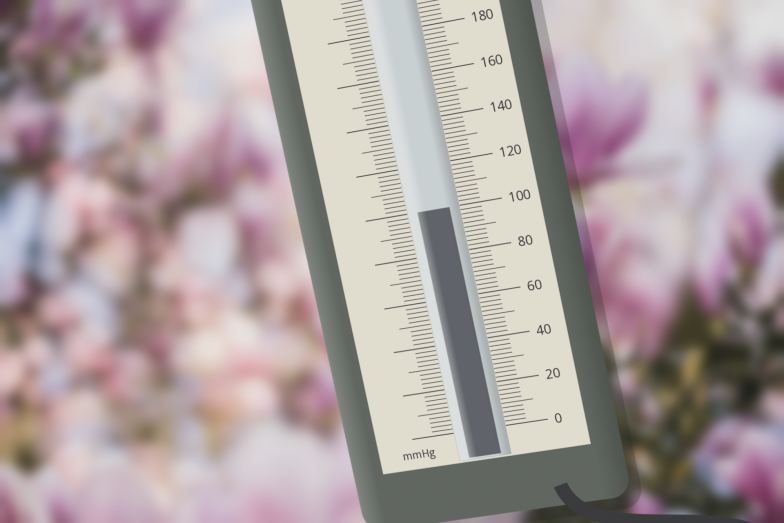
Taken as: 100 mmHg
